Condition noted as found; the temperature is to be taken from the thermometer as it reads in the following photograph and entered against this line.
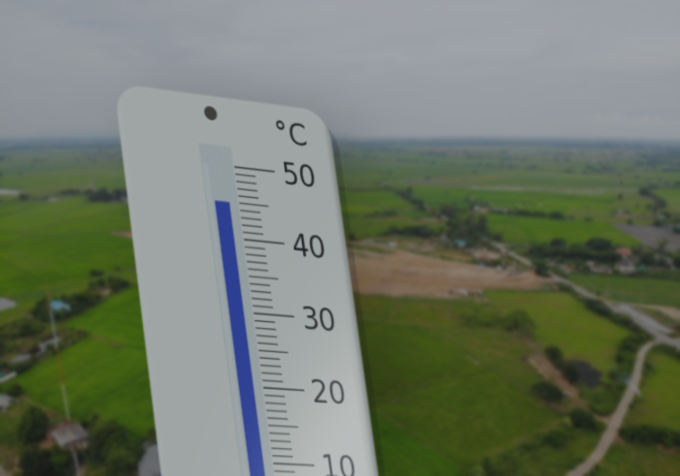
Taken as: 45 °C
